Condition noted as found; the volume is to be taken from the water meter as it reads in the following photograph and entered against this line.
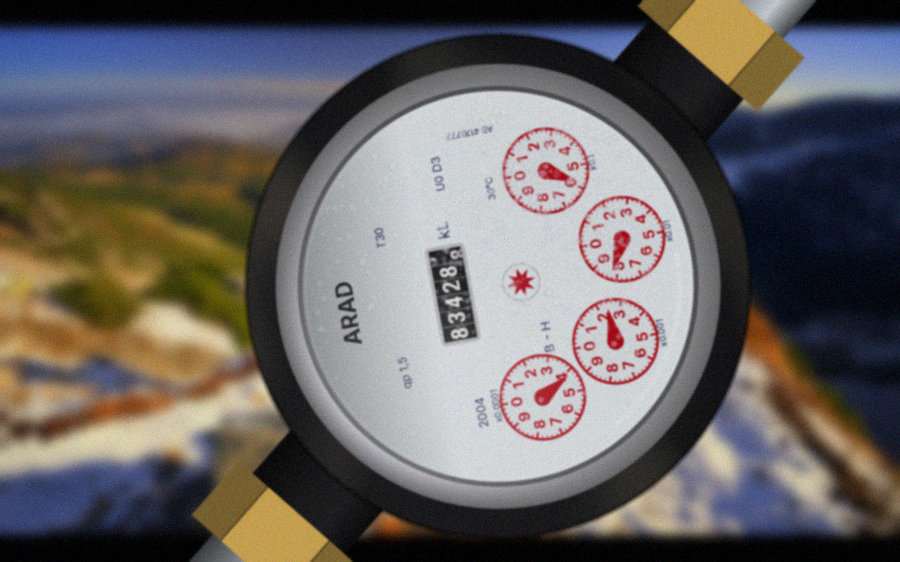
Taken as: 834287.5824 kL
